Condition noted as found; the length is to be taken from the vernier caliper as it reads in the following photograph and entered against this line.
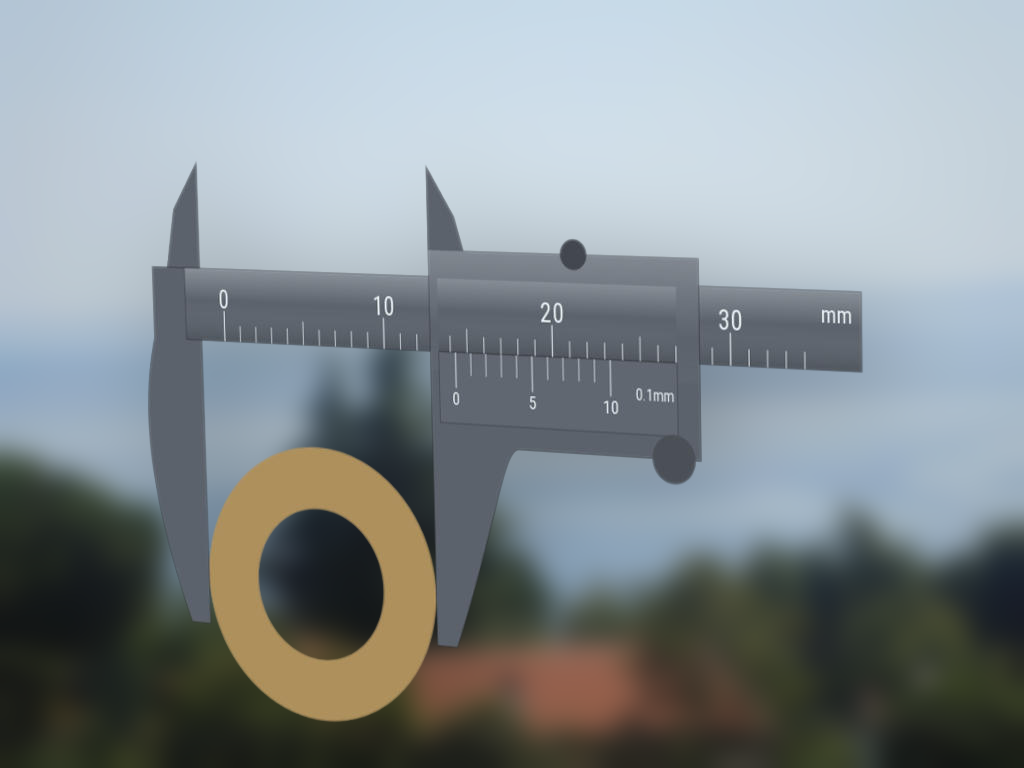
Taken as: 14.3 mm
